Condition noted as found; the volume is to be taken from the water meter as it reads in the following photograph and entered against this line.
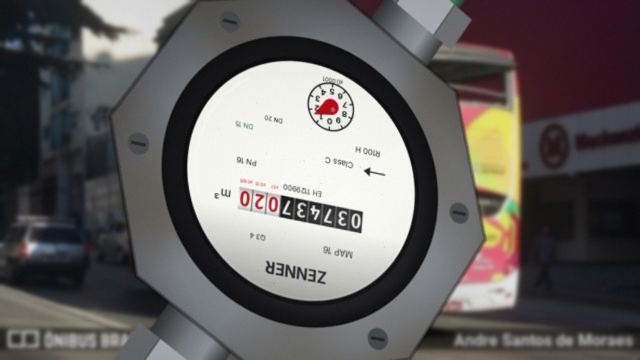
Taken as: 37437.0201 m³
